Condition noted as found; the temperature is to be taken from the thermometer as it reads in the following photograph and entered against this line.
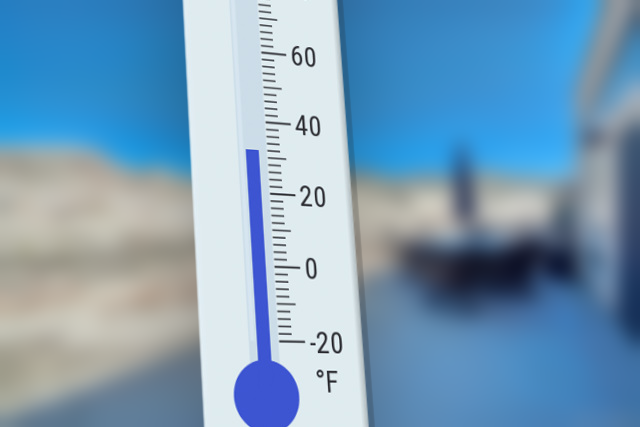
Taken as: 32 °F
